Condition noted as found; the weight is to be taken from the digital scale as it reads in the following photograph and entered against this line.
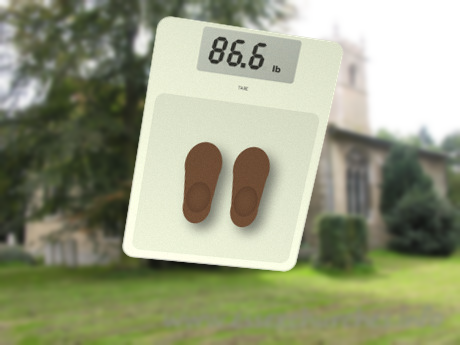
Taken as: 86.6 lb
